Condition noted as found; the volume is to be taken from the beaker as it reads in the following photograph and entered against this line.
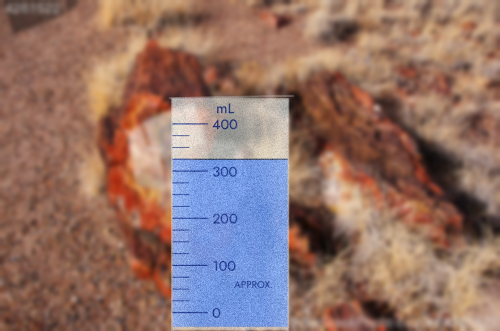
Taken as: 325 mL
